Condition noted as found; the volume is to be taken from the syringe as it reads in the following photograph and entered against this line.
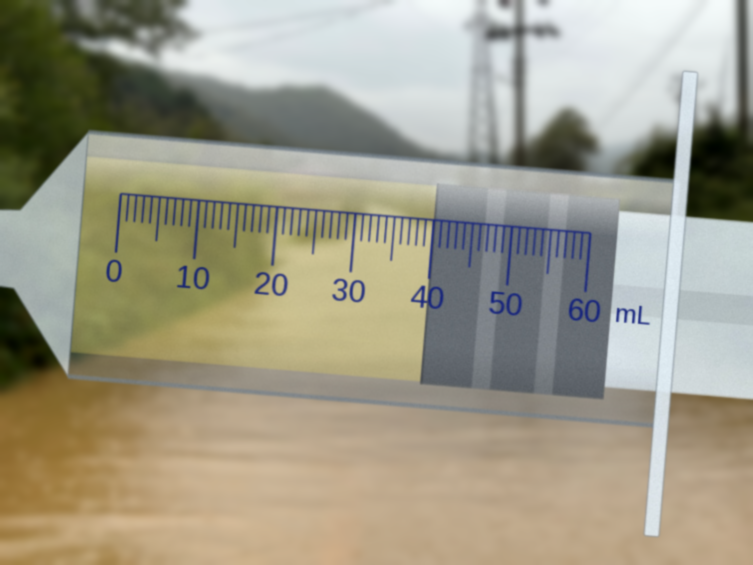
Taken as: 40 mL
